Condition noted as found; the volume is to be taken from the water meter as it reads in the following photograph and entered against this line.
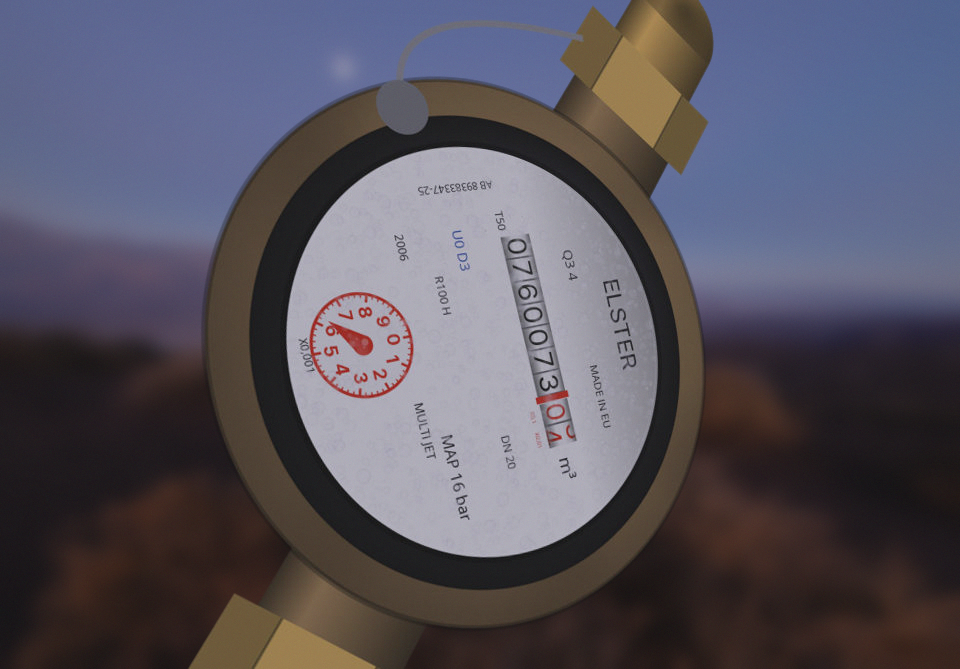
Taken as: 760073.036 m³
